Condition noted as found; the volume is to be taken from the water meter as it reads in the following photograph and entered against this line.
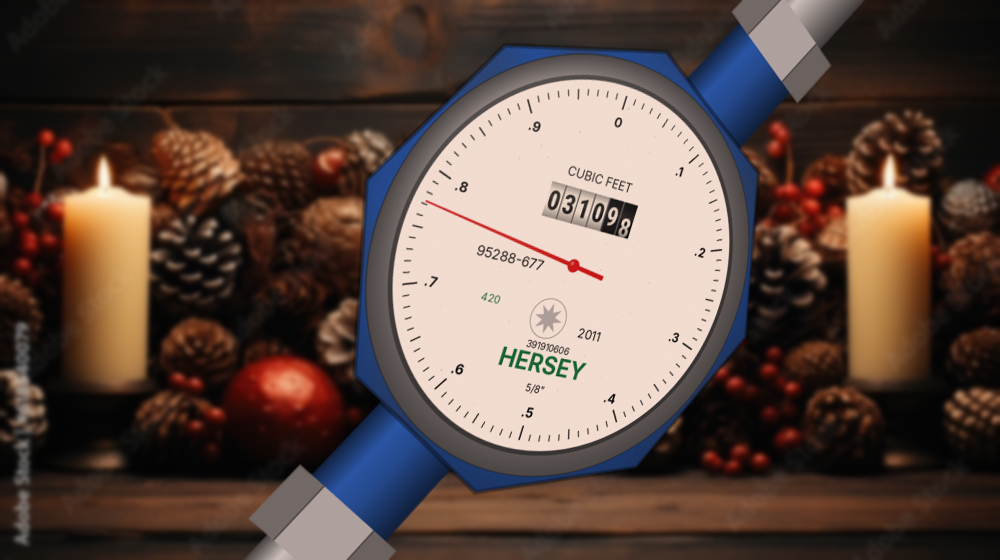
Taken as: 31097.77 ft³
